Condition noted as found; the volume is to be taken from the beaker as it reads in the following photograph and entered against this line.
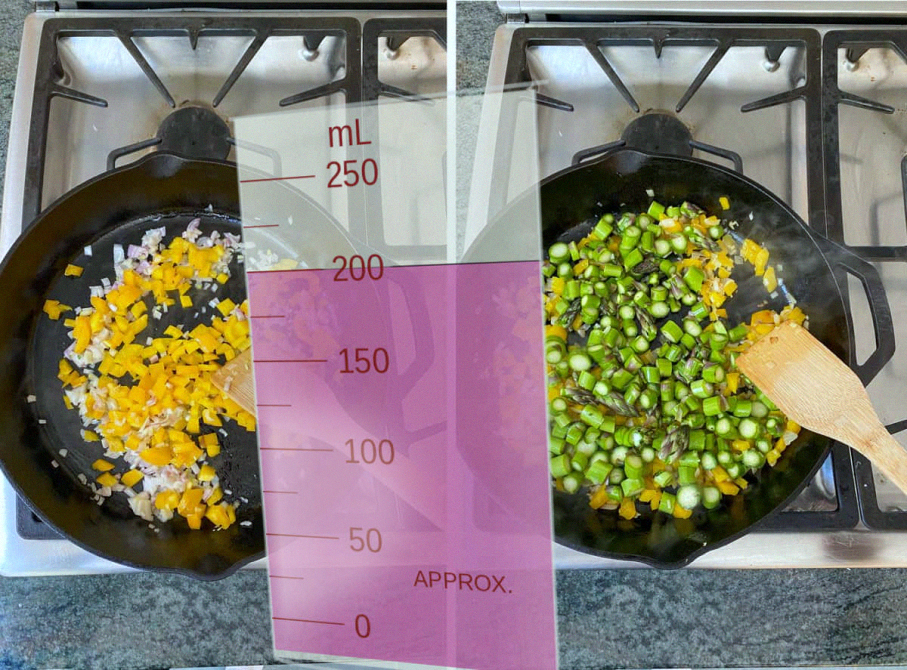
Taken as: 200 mL
